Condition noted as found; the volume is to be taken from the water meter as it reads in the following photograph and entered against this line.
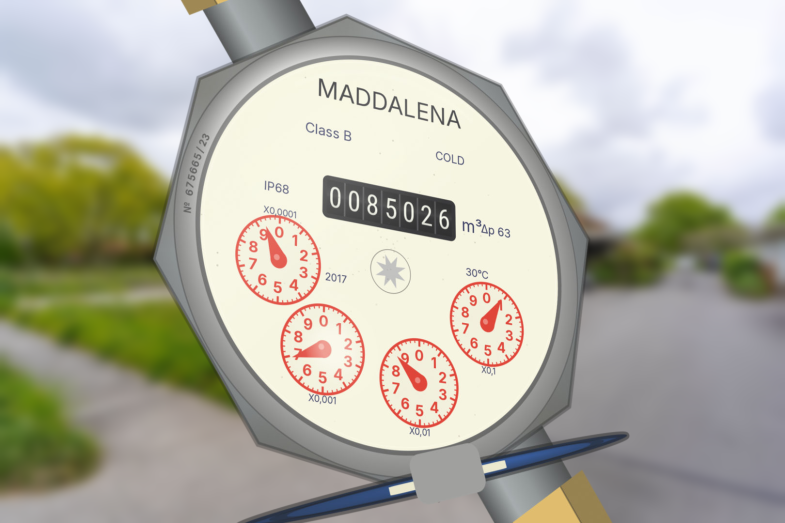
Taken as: 85026.0869 m³
